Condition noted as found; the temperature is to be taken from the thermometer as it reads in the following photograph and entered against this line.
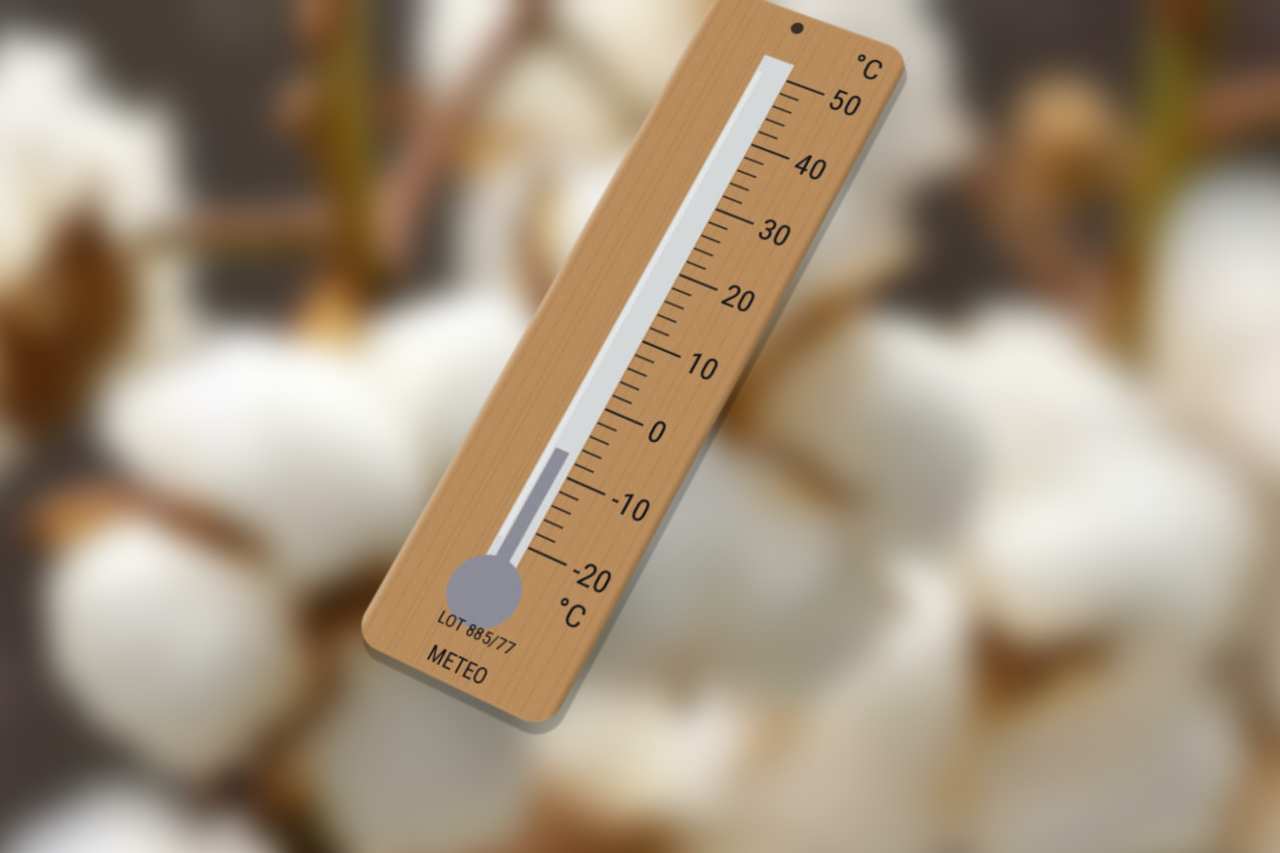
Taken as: -7 °C
